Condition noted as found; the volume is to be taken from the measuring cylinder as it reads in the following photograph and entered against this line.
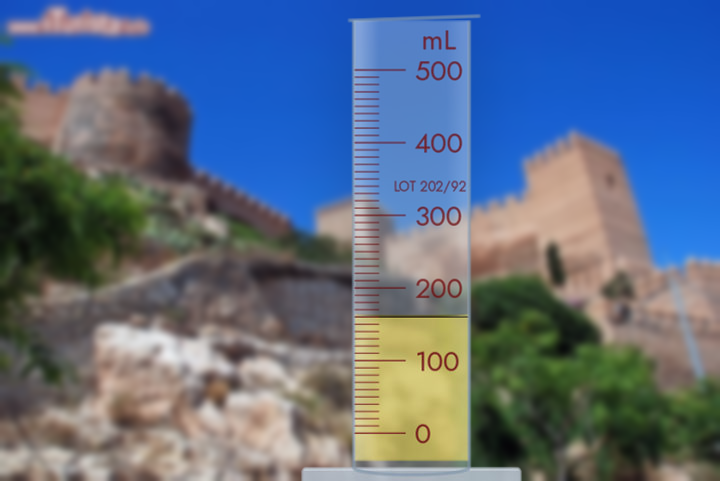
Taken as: 160 mL
